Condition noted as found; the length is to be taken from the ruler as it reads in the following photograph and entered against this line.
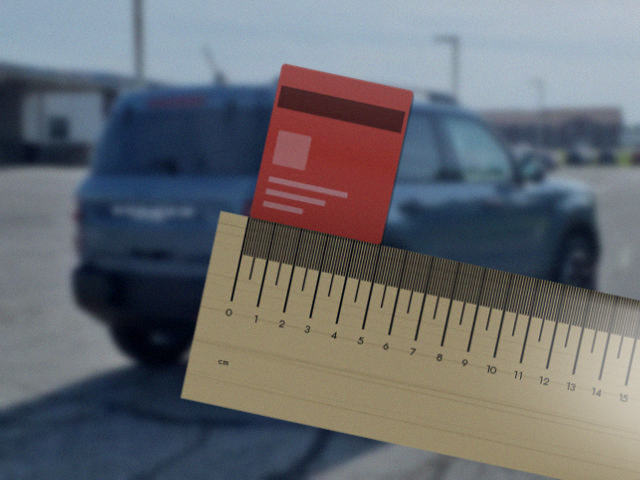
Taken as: 5 cm
